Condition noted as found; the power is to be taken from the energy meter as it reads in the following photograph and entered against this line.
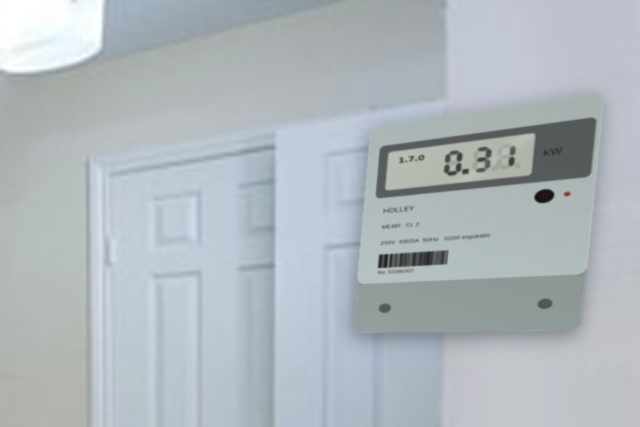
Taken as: 0.31 kW
